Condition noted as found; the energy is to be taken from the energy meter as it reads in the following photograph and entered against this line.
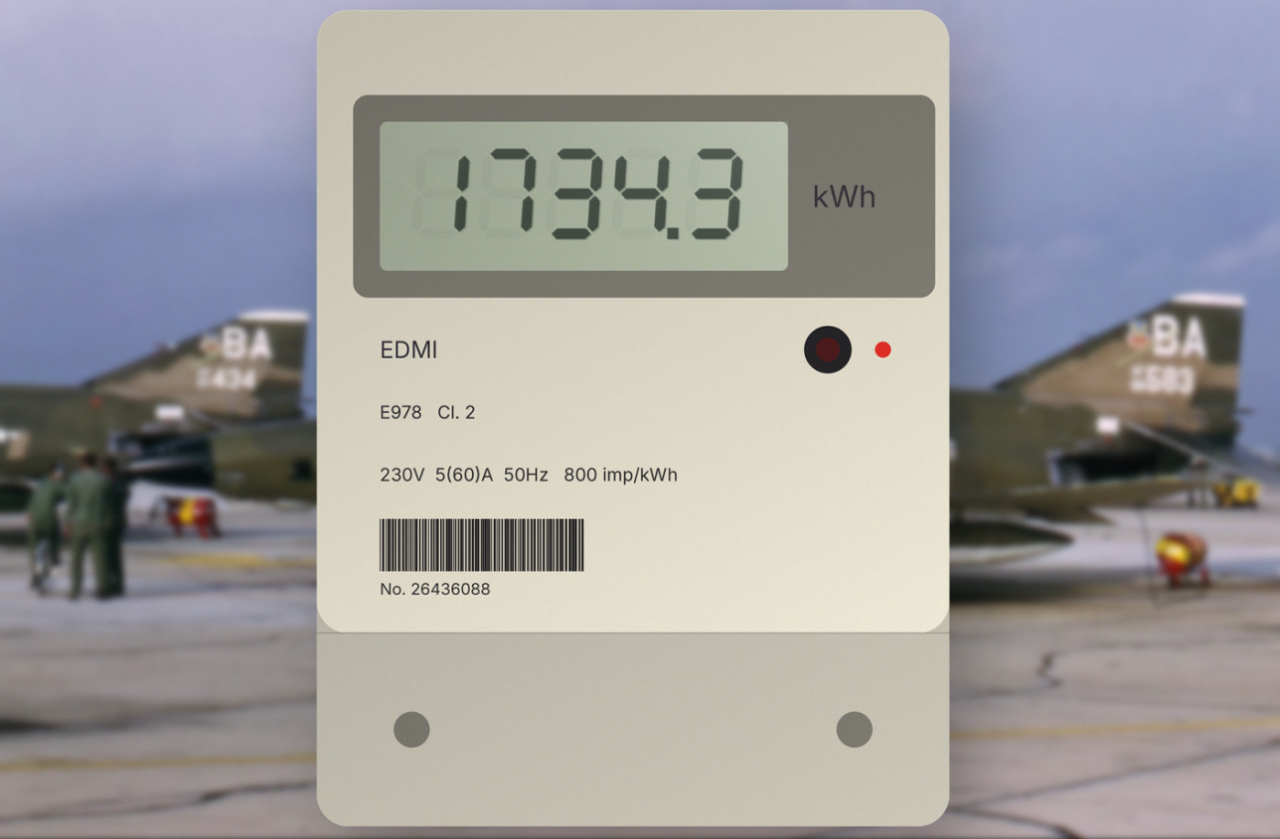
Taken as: 1734.3 kWh
